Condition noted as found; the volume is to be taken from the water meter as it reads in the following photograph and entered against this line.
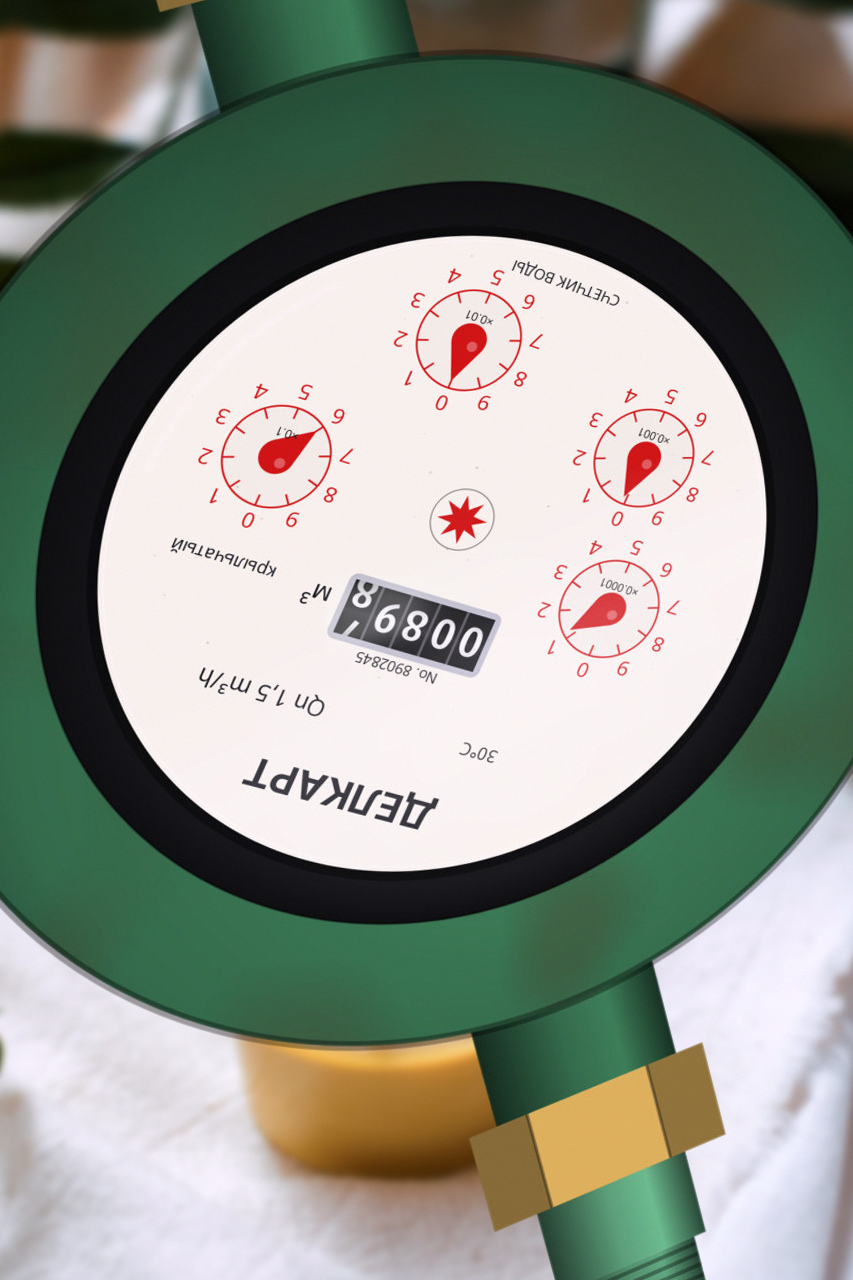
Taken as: 897.6001 m³
